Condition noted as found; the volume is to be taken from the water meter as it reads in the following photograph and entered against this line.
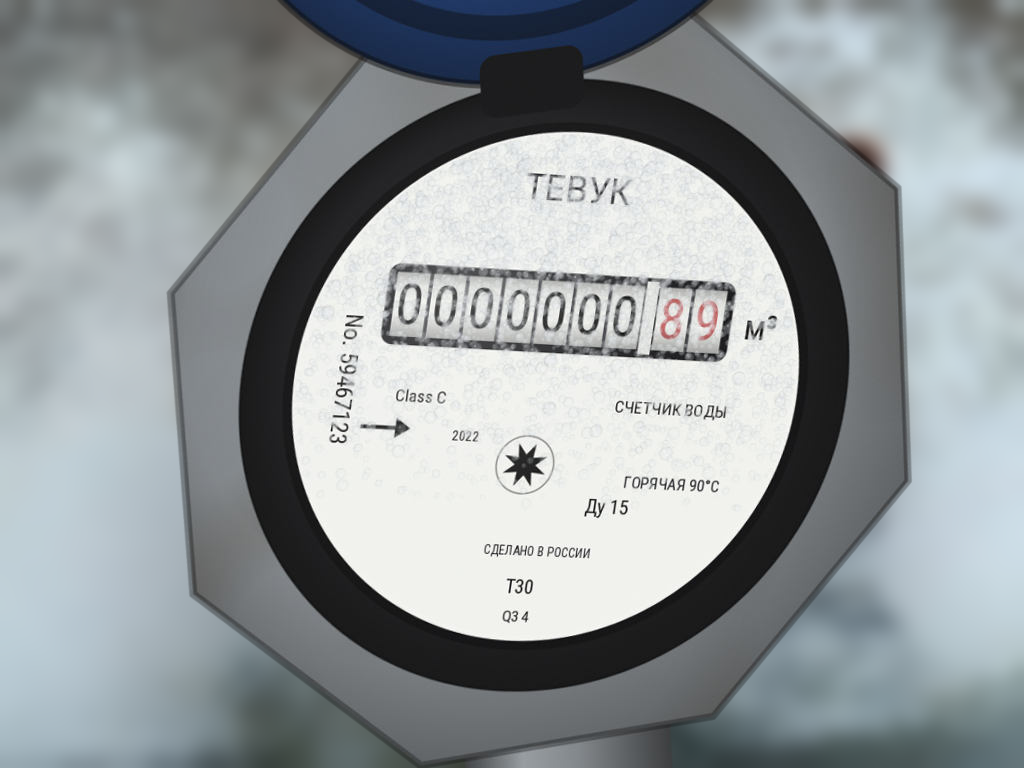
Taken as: 0.89 m³
